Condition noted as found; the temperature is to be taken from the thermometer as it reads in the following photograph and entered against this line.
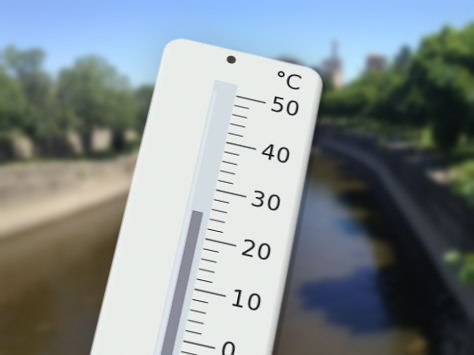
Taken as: 25 °C
